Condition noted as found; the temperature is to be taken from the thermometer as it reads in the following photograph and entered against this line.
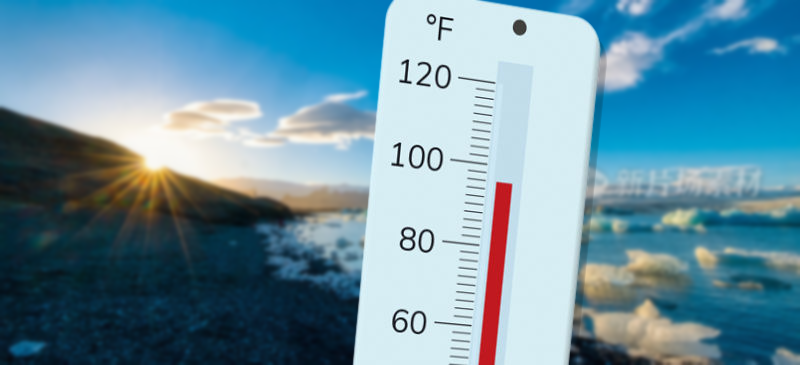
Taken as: 96 °F
